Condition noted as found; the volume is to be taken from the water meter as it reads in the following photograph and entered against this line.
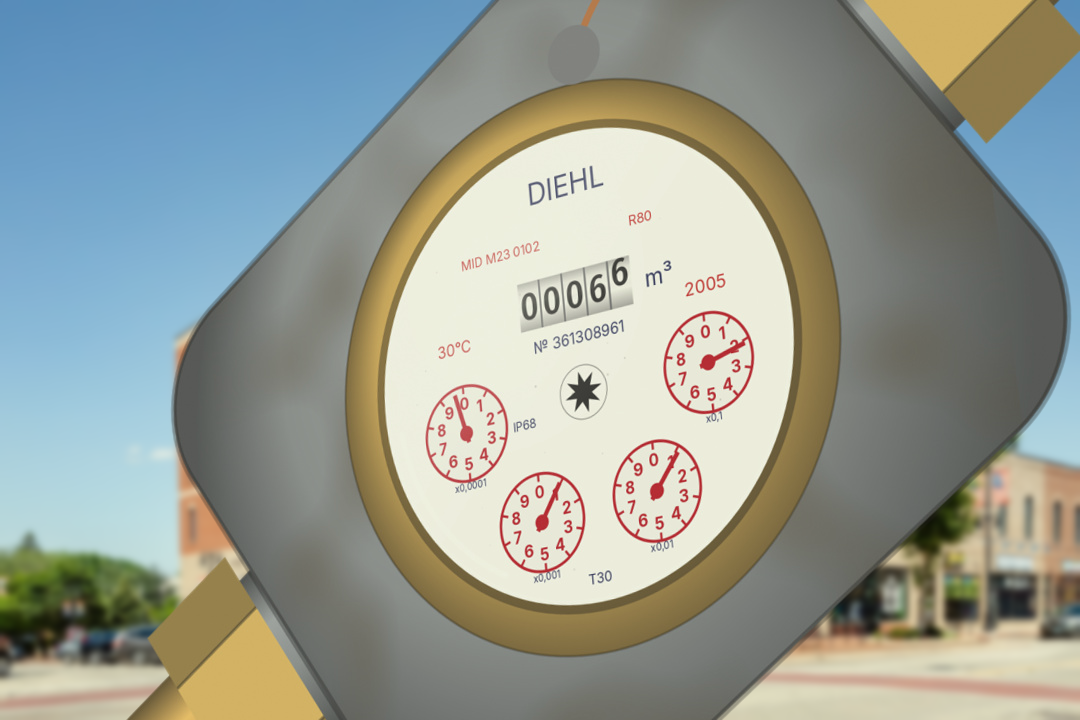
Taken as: 66.2109 m³
